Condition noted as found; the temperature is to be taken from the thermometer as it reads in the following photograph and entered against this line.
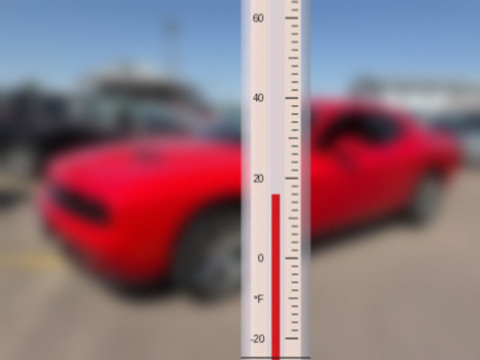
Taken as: 16 °F
